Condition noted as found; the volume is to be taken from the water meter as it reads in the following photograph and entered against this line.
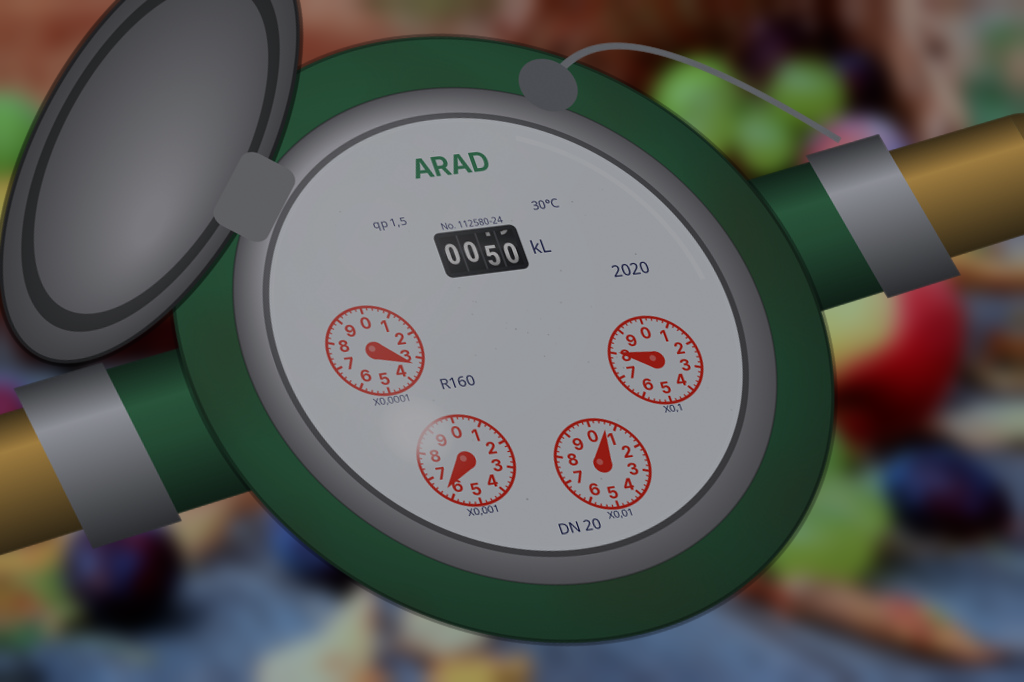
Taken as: 49.8063 kL
